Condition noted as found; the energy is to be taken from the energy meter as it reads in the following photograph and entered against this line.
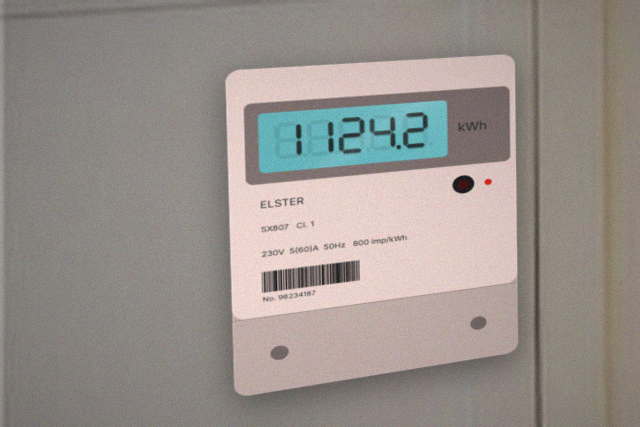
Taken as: 1124.2 kWh
